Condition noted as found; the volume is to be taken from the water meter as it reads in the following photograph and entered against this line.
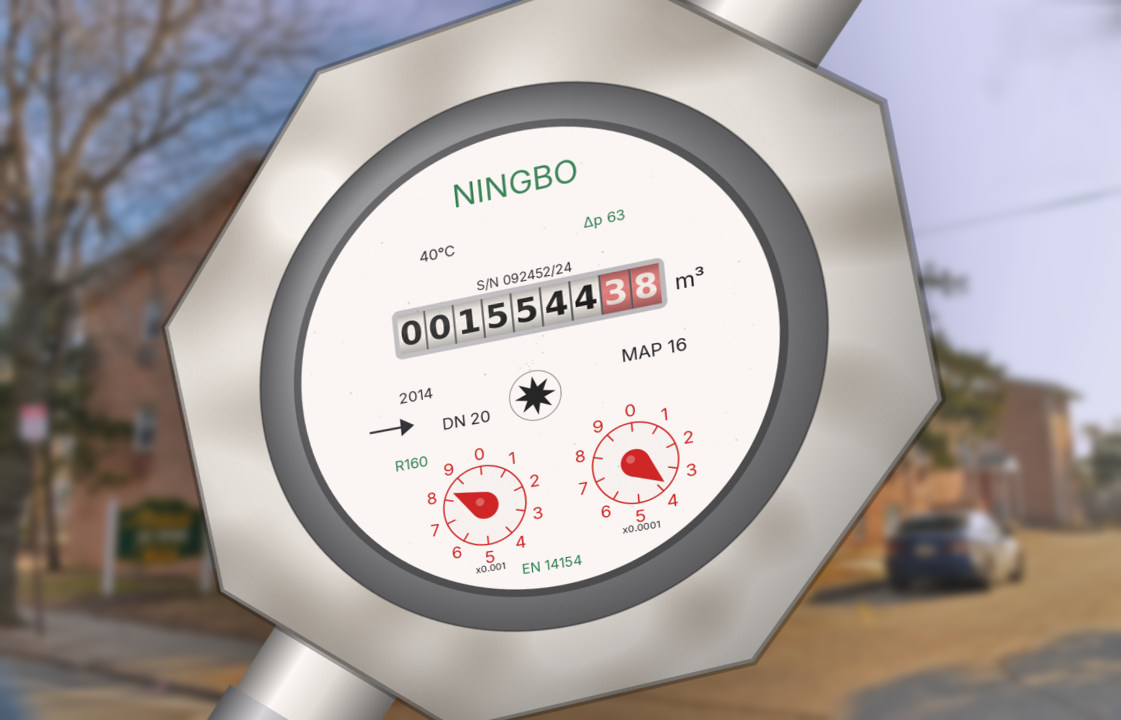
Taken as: 15544.3883 m³
